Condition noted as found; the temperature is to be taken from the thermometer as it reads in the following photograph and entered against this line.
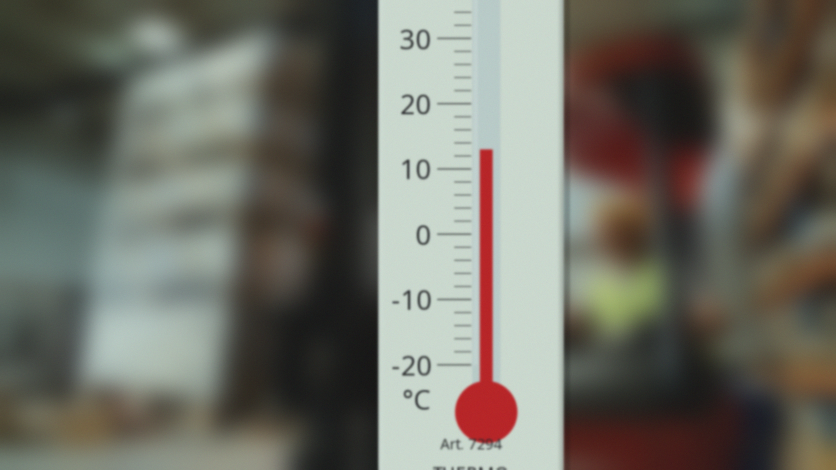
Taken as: 13 °C
